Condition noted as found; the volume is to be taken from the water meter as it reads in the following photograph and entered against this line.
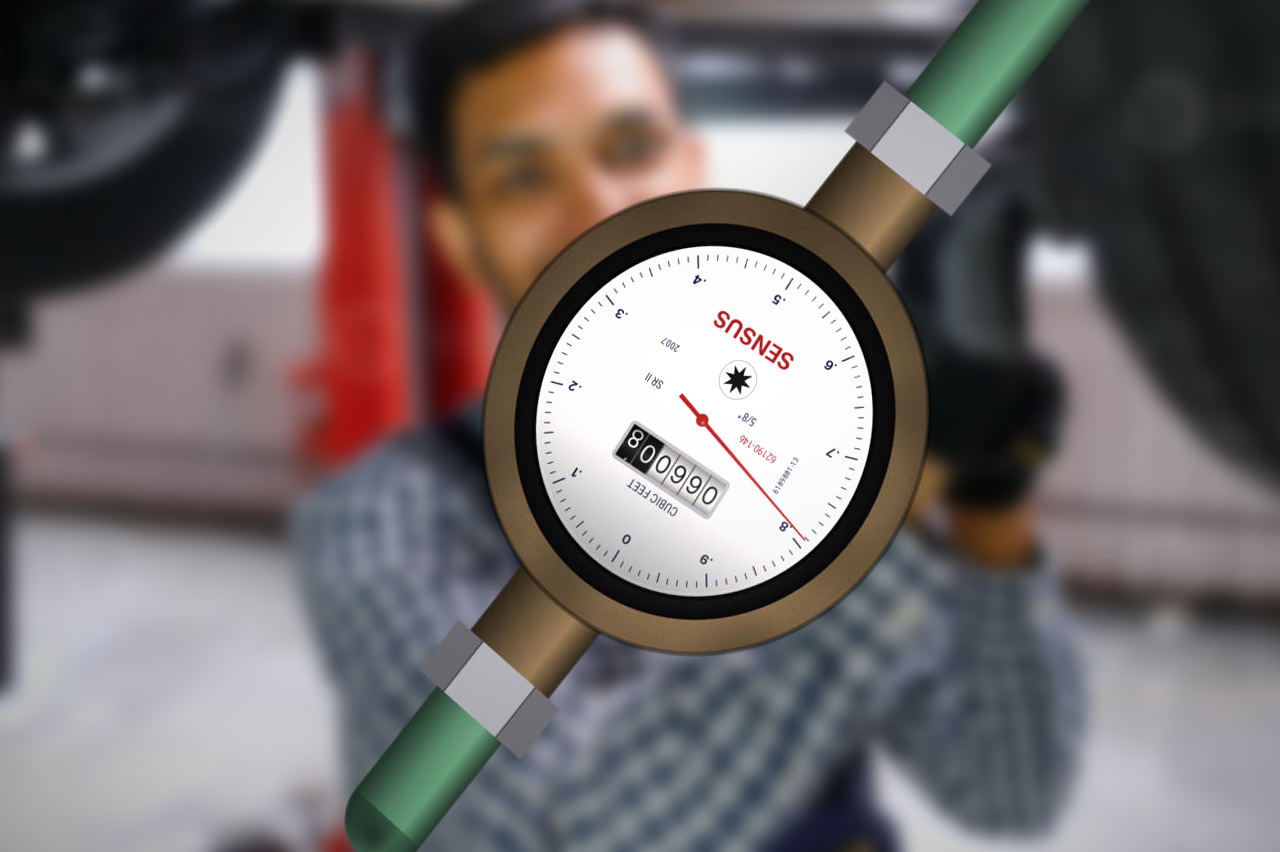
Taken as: 66007.79 ft³
